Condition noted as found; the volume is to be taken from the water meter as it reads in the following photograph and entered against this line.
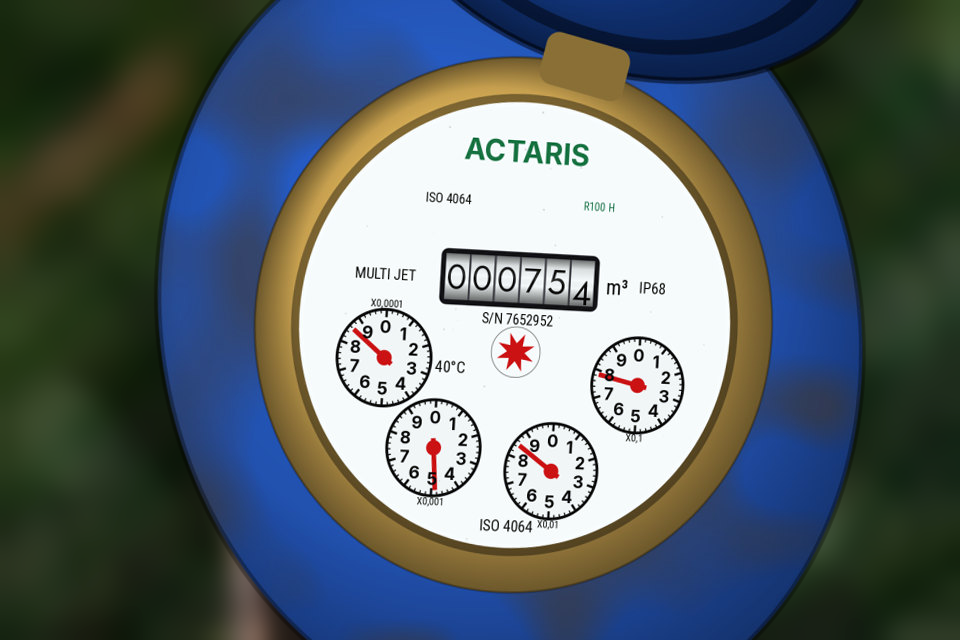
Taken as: 753.7848 m³
